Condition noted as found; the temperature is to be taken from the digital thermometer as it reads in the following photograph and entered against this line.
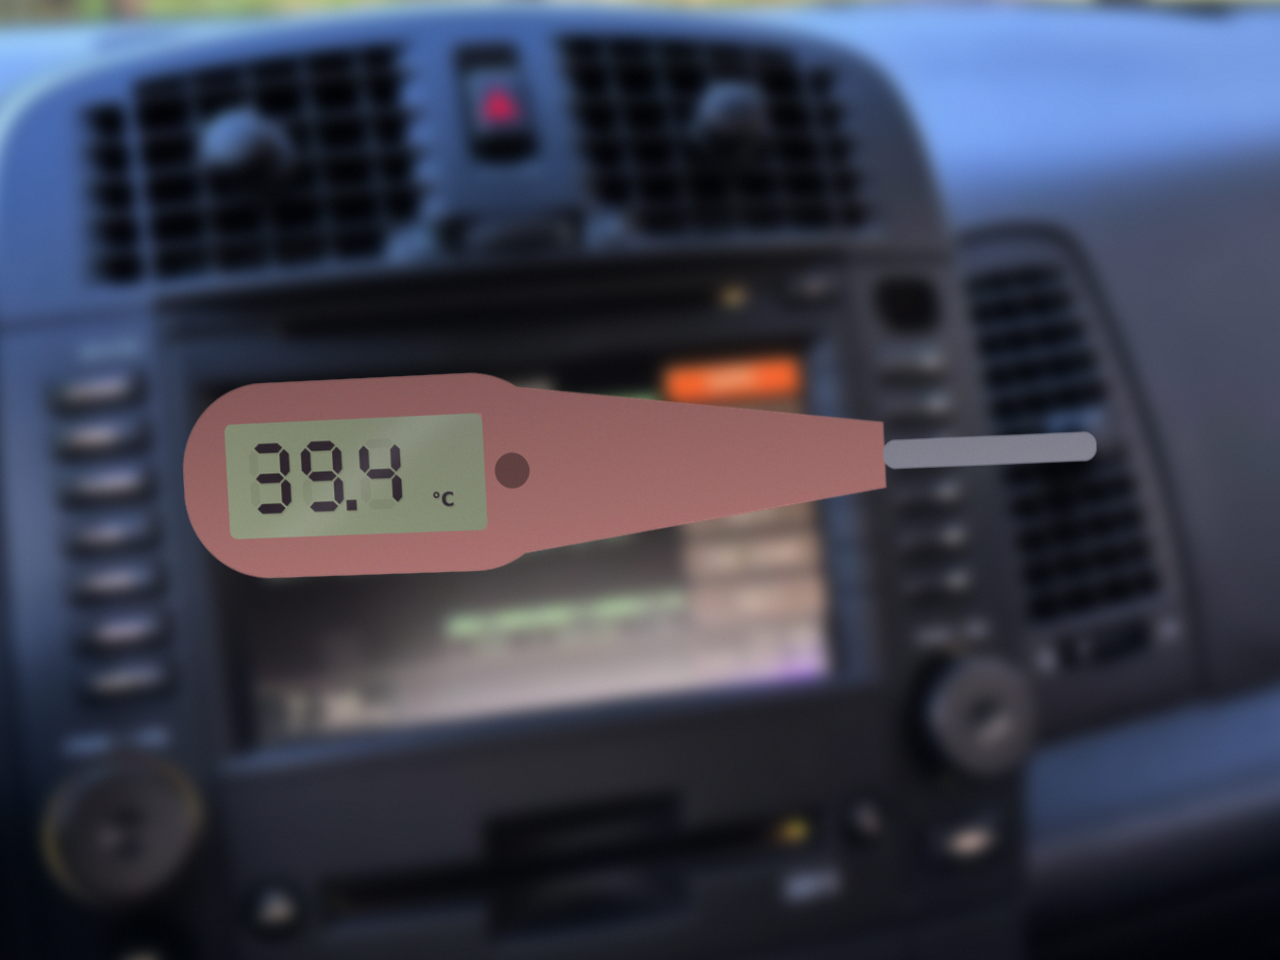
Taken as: 39.4 °C
